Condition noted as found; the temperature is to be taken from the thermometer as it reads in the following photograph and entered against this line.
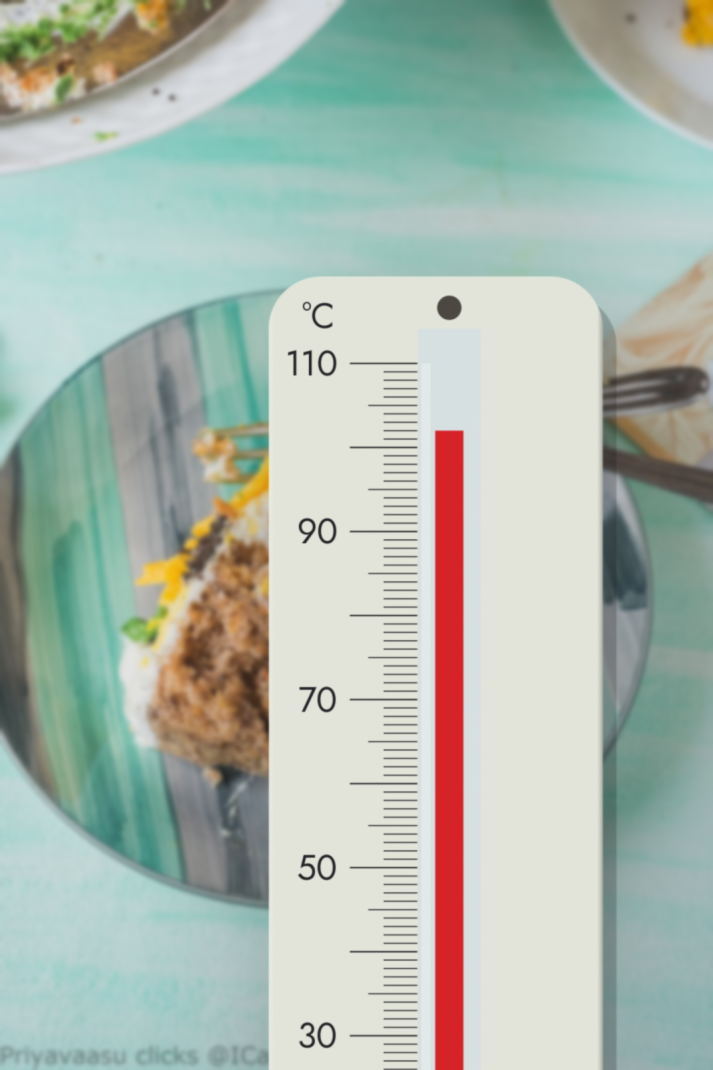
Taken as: 102 °C
